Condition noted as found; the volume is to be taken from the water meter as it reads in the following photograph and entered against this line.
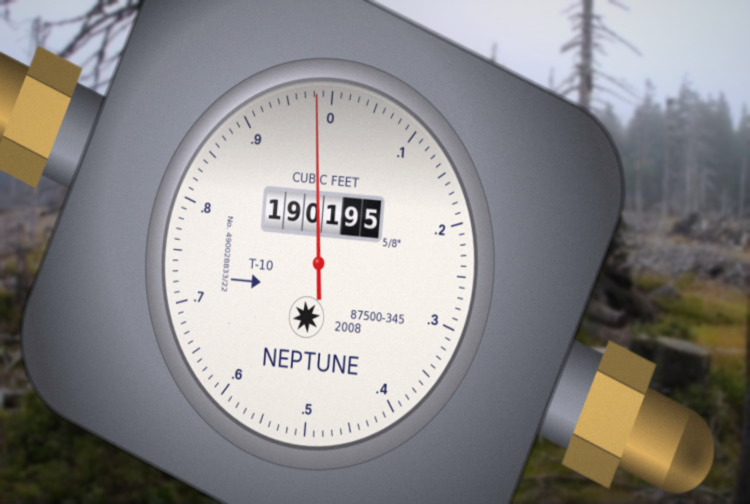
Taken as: 190194.98 ft³
